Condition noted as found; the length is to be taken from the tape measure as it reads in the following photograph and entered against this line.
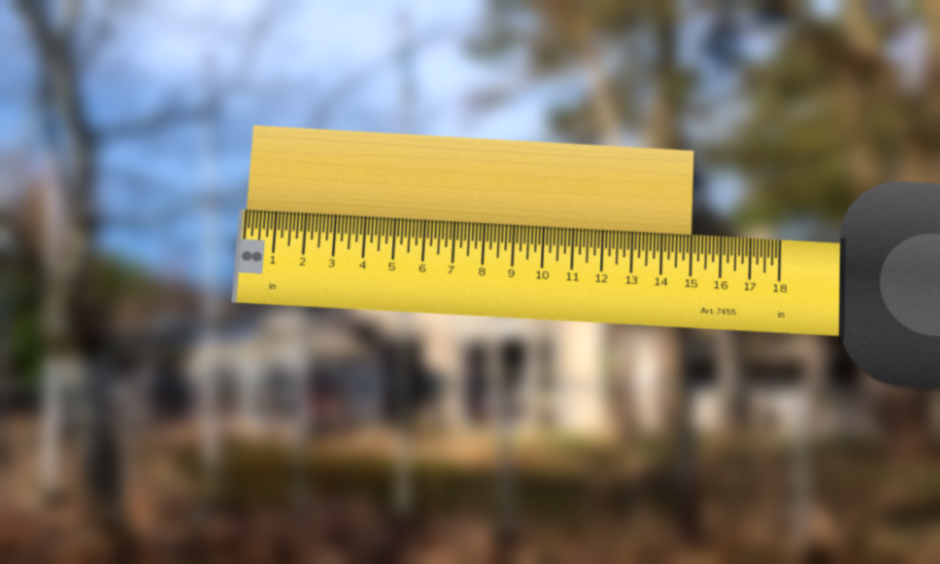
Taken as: 15 in
